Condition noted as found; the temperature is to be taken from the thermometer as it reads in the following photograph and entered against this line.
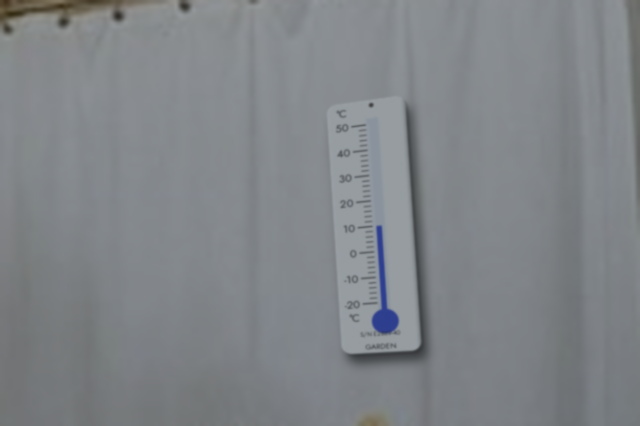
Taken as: 10 °C
